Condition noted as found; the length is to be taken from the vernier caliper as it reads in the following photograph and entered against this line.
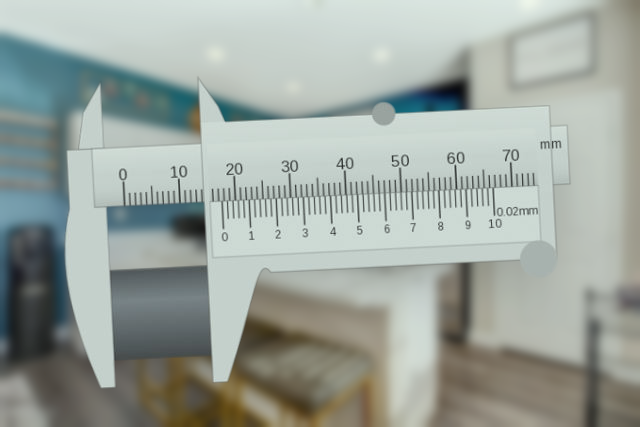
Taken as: 17.6 mm
